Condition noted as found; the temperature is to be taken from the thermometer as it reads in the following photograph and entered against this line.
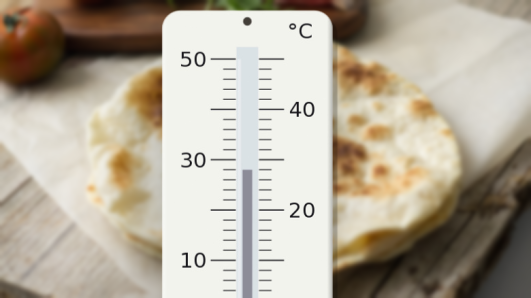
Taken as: 28 °C
